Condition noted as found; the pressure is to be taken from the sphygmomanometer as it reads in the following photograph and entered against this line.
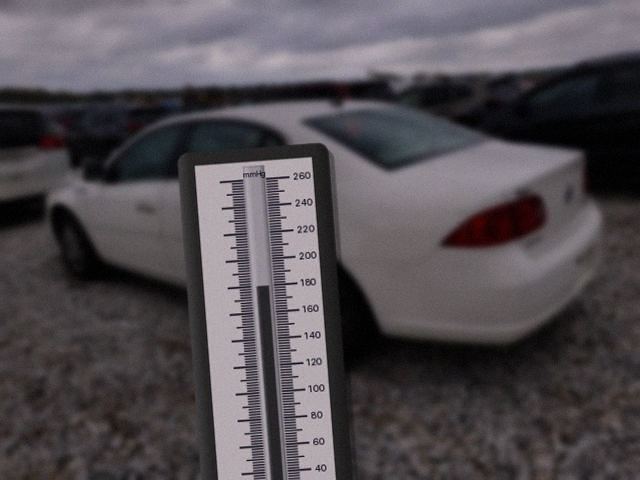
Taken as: 180 mmHg
